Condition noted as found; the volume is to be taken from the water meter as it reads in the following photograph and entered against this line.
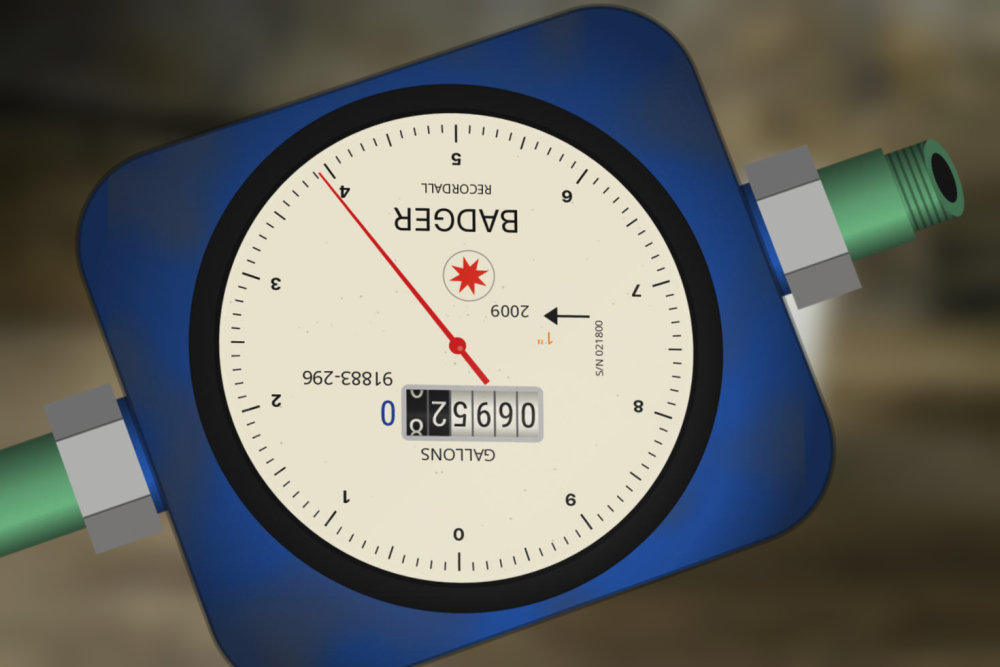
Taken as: 695283.9 gal
